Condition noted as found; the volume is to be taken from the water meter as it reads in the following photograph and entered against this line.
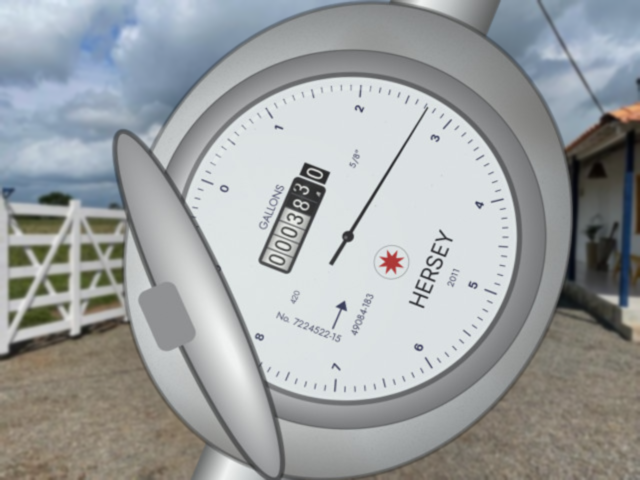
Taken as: 3832.7 gal
